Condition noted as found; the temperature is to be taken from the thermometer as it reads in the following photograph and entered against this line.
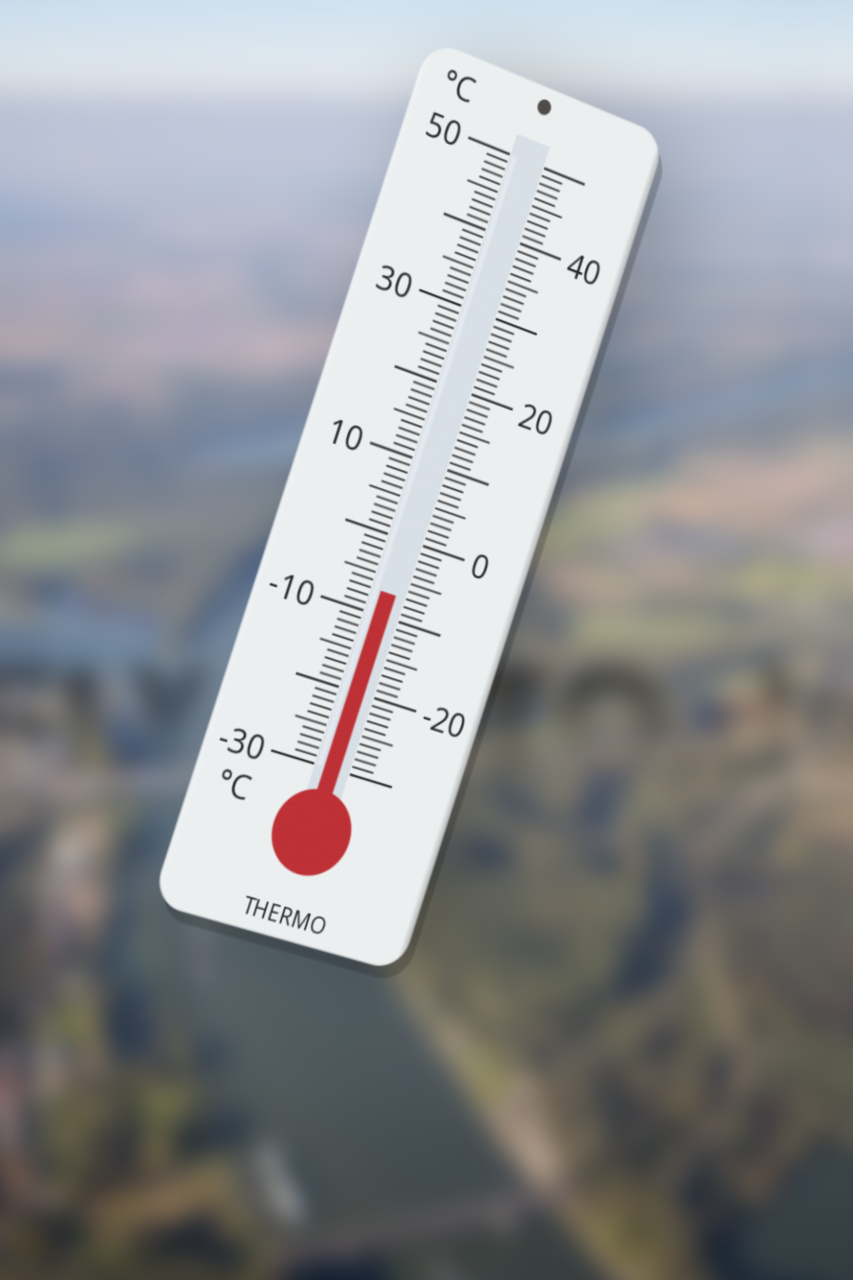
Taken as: -7 °C
